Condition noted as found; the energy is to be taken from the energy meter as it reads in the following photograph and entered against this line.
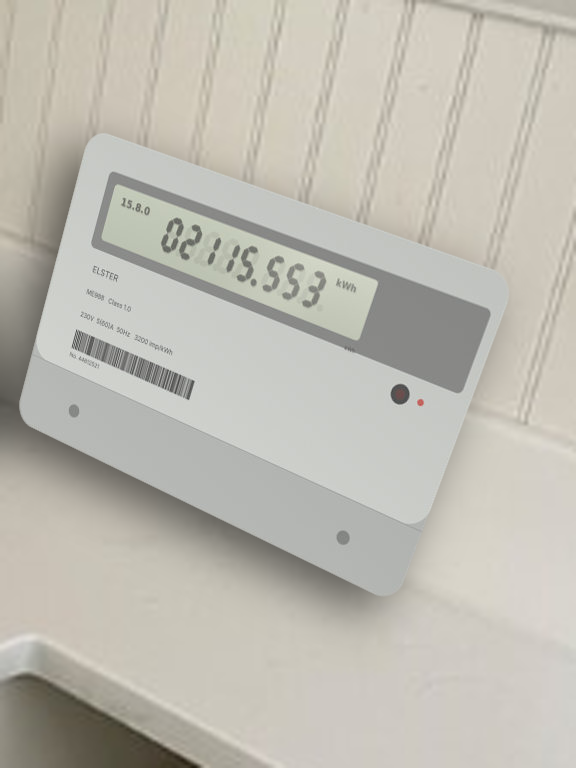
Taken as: 2115.553 kWh
